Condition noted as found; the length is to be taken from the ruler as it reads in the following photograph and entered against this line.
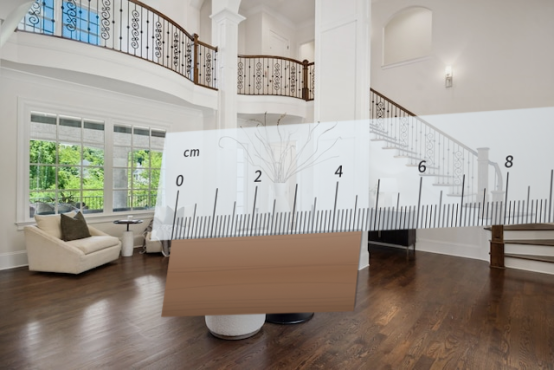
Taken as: 4.7 cm
